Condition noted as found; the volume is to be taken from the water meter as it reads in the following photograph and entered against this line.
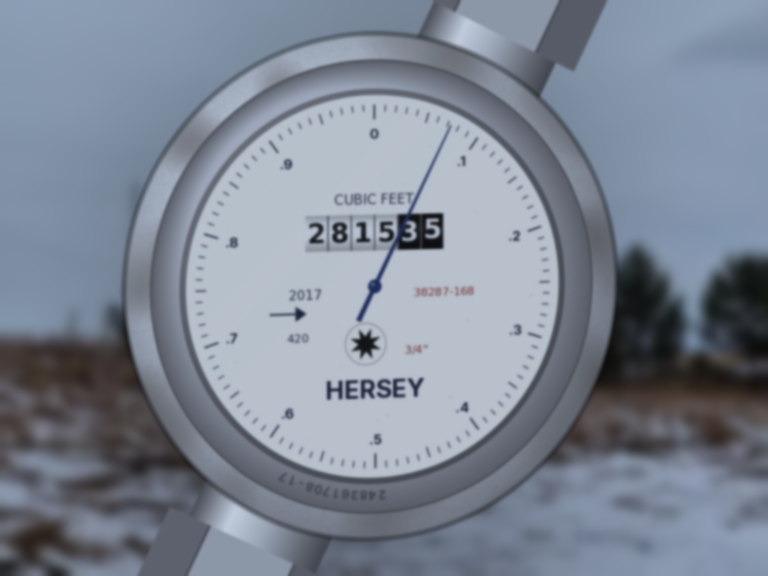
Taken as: 281535.07 ft³
